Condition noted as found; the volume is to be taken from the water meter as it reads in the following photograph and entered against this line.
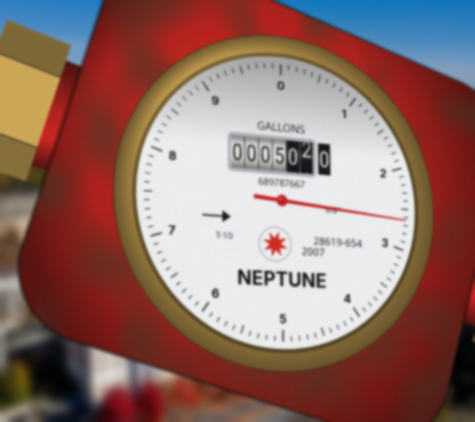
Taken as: 5022.6 gal
